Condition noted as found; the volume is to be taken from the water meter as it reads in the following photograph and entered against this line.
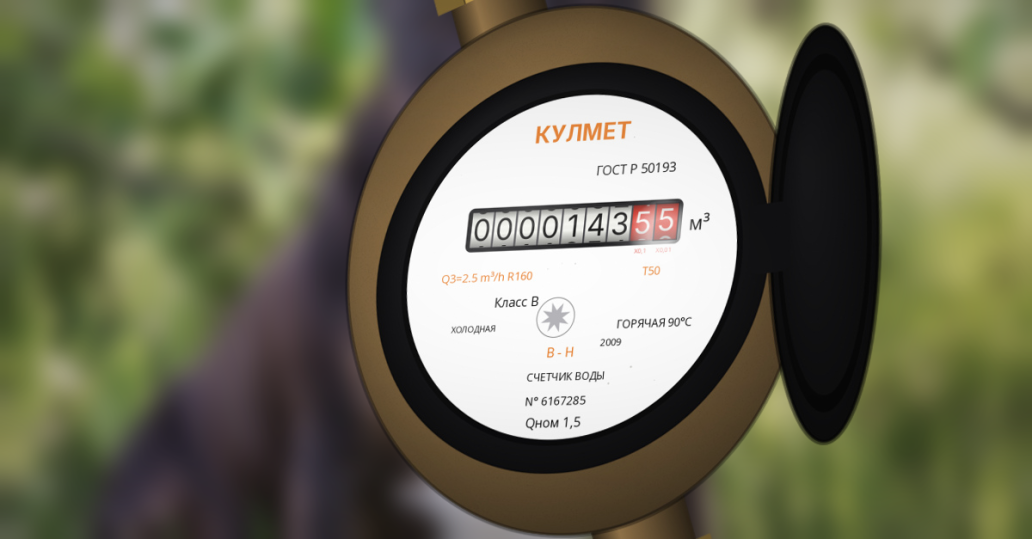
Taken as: 143.55 m³
